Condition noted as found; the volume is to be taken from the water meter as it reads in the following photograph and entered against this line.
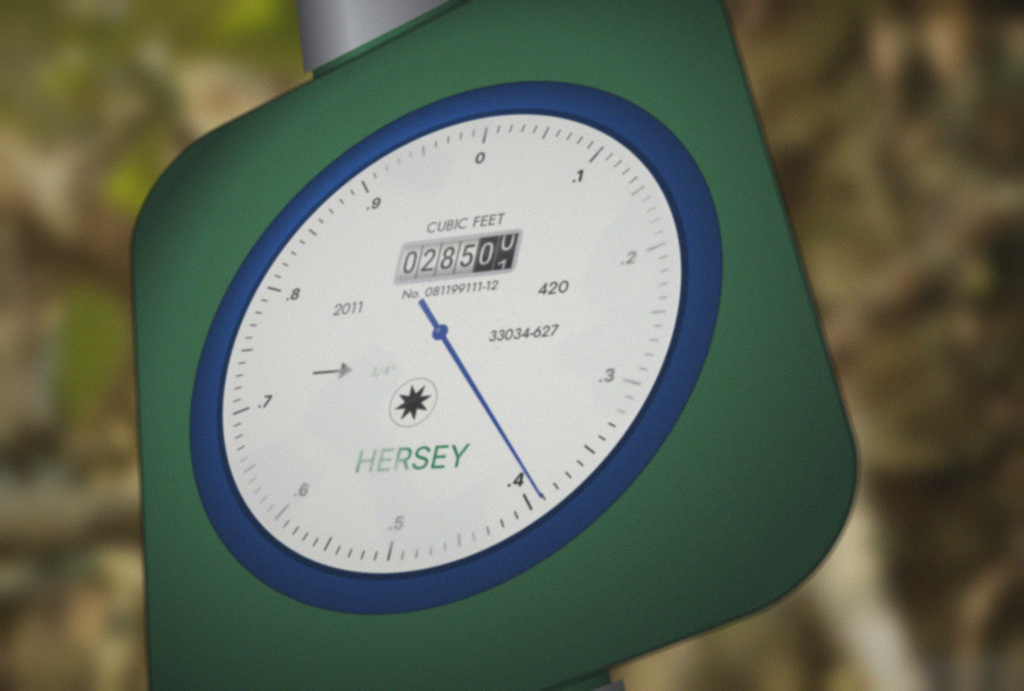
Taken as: 28500.39 ft³
